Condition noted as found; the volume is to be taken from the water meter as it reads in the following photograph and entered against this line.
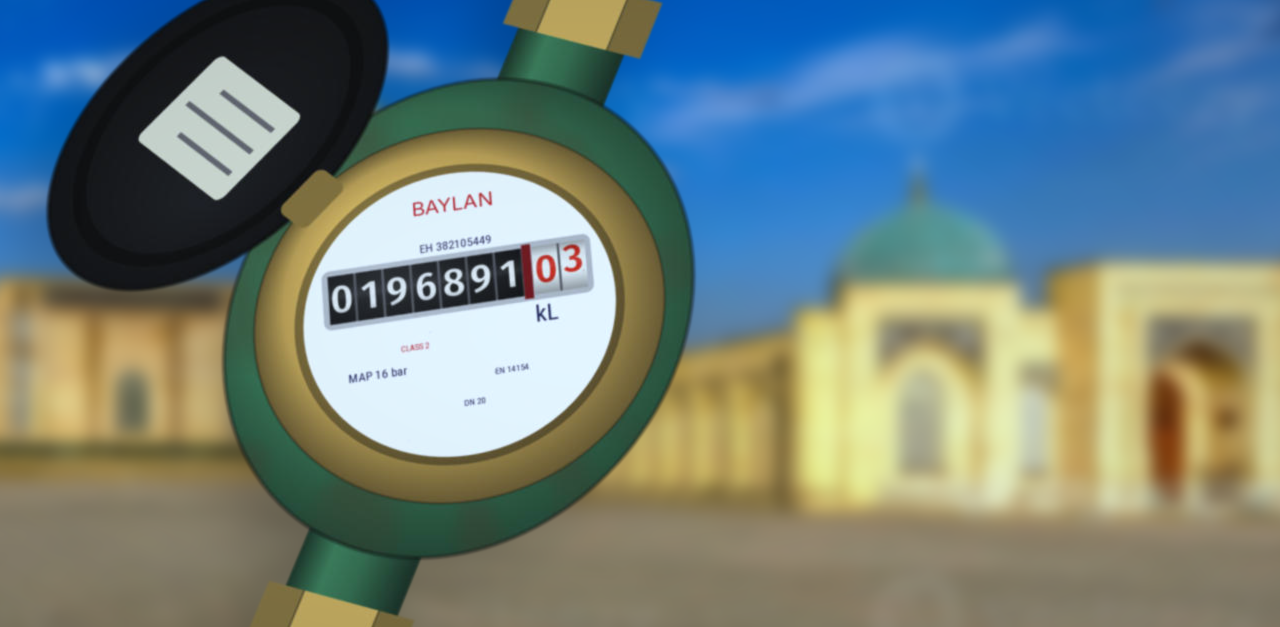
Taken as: 196891.03 kL
